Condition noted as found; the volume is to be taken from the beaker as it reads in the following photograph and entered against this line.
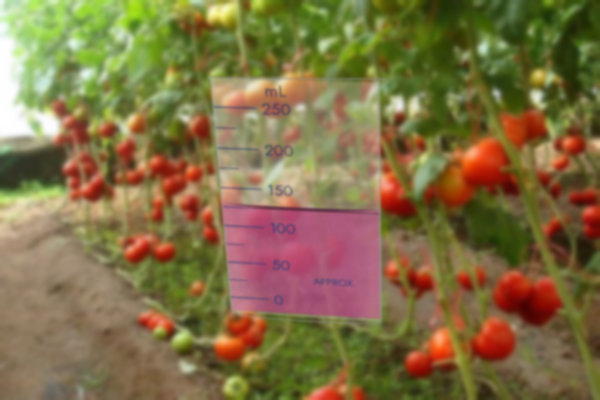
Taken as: 125 mL
